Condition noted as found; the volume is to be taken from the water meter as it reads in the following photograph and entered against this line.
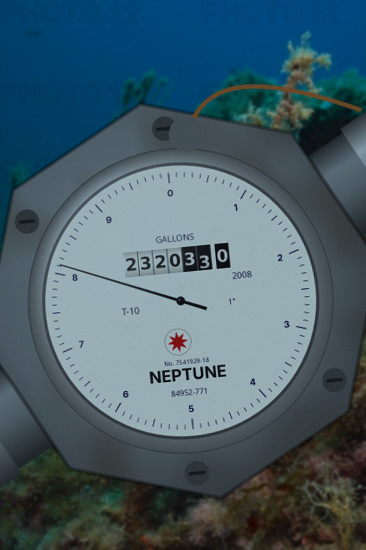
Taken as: 2320328.1 gal
